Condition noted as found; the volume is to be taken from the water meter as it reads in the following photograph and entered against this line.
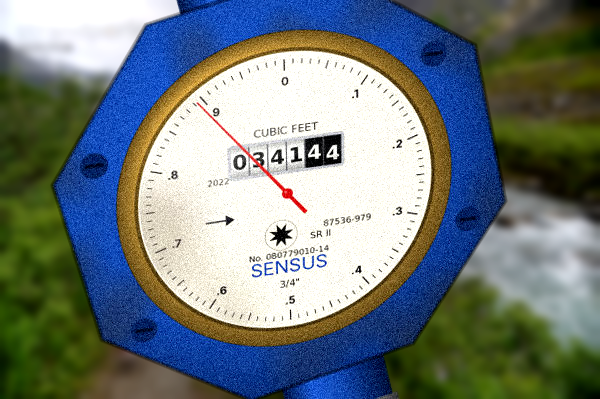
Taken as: 34143.89 ft³
